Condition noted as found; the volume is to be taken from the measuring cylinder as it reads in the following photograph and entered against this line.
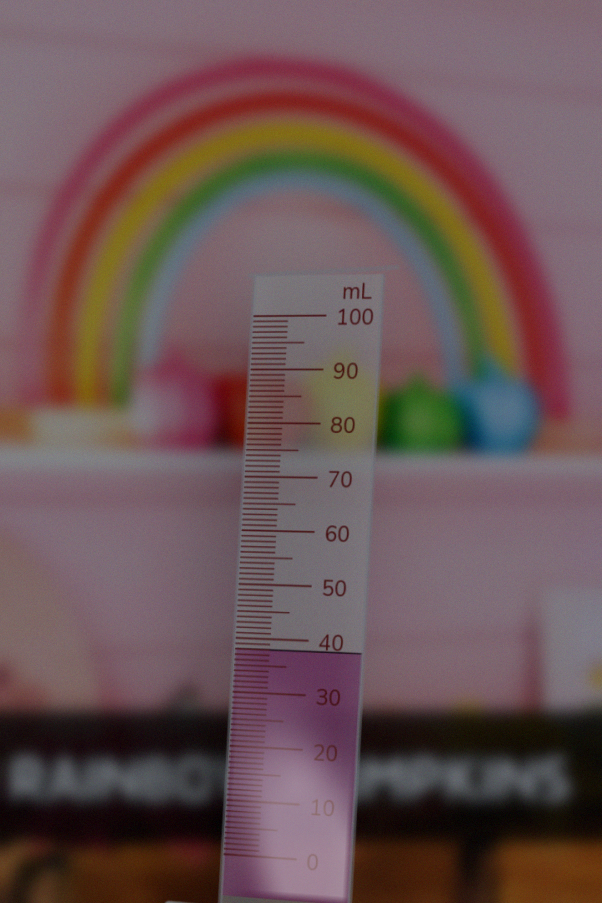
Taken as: 38 mL
